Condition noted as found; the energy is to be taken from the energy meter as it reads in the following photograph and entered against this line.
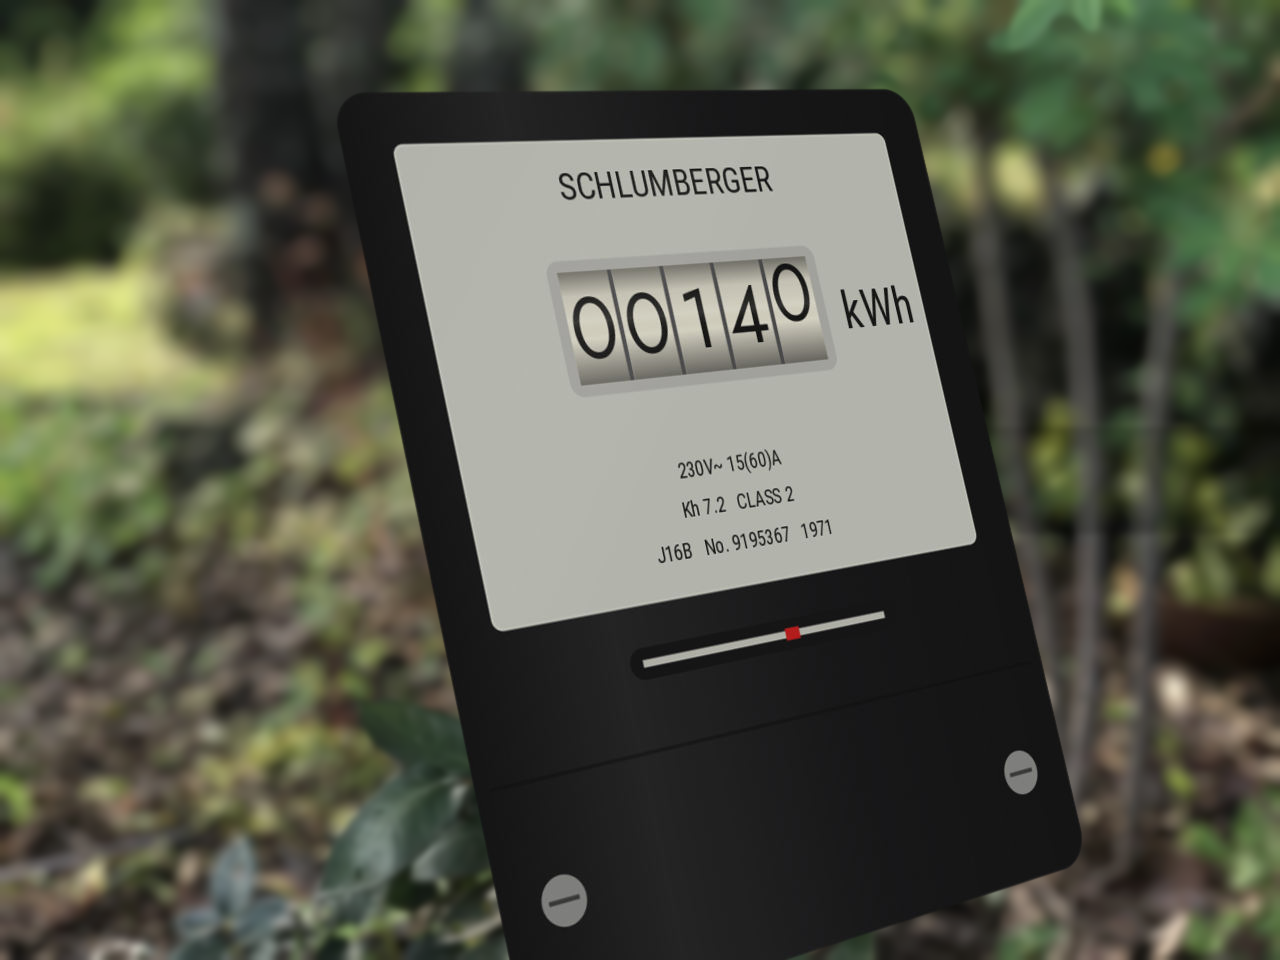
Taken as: 140 kWh
